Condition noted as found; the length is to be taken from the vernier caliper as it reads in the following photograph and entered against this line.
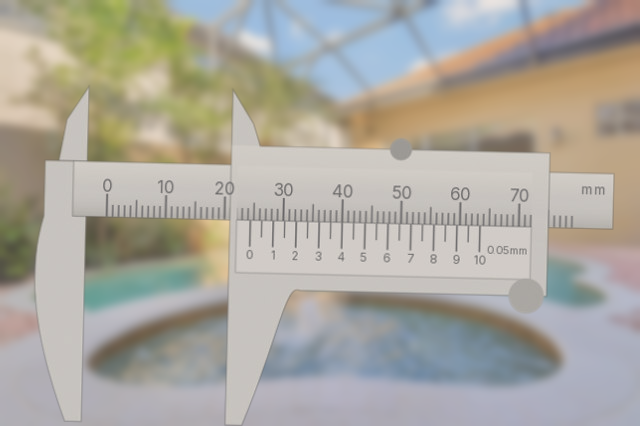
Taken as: 24.4 mm
